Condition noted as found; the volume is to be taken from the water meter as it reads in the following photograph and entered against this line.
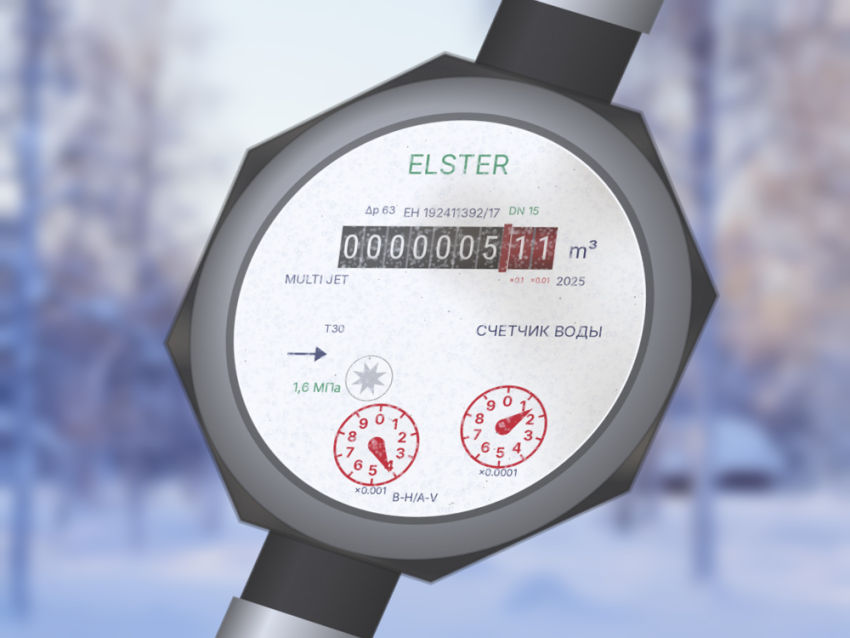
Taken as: 5.1141 m³
